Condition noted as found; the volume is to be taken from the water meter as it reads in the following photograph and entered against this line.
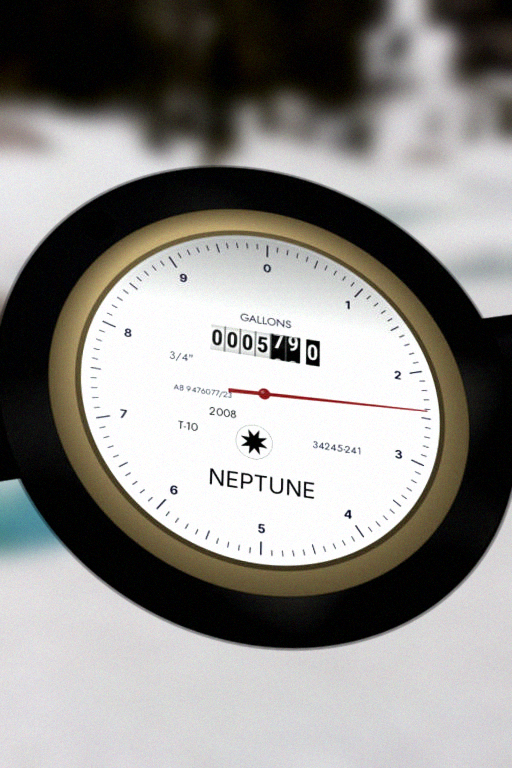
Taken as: 5792.4 gal
